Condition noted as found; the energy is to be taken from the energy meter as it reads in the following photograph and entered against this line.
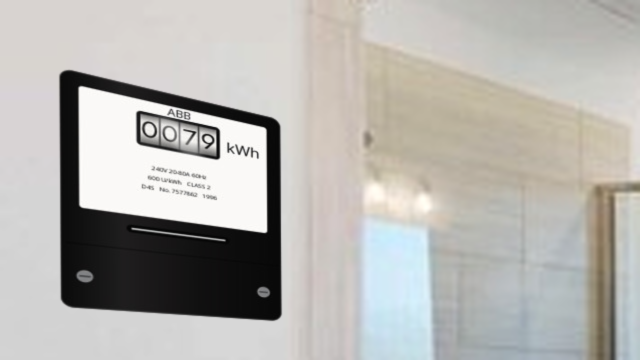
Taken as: 79 kWh
